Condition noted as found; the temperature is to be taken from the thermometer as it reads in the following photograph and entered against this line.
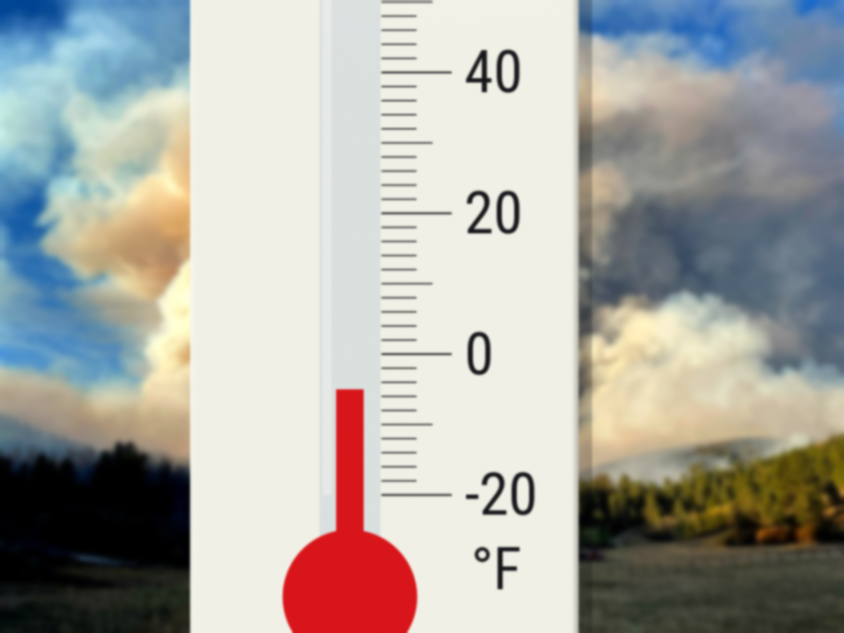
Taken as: -5 °F
